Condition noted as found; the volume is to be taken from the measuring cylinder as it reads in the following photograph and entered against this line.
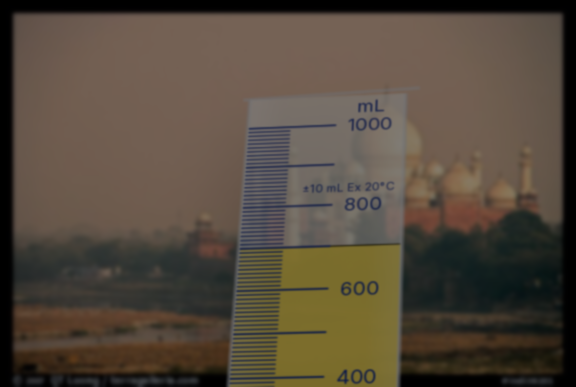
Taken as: 700 mL
